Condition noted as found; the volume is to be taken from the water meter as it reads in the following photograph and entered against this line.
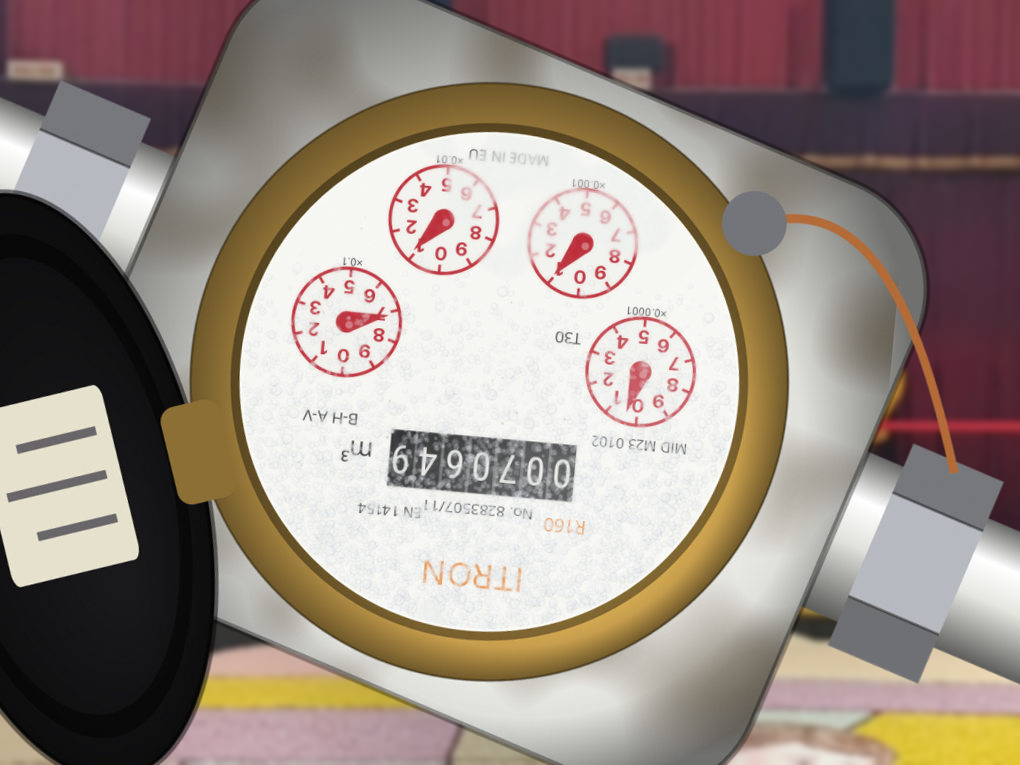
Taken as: 70649.7110 m³
